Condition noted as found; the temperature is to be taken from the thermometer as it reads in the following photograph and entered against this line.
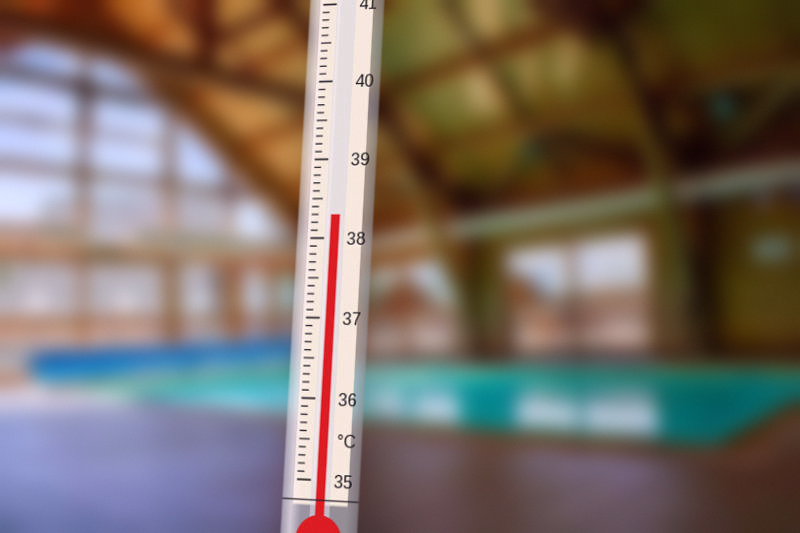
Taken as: 38.3 °C
